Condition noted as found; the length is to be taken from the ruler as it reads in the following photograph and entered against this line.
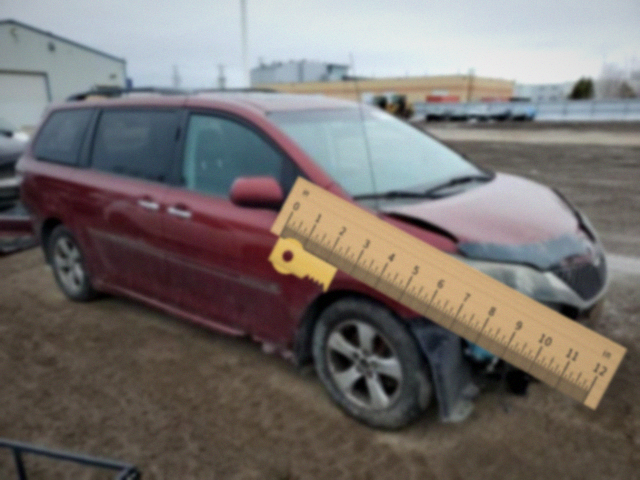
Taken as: 2.5 in
